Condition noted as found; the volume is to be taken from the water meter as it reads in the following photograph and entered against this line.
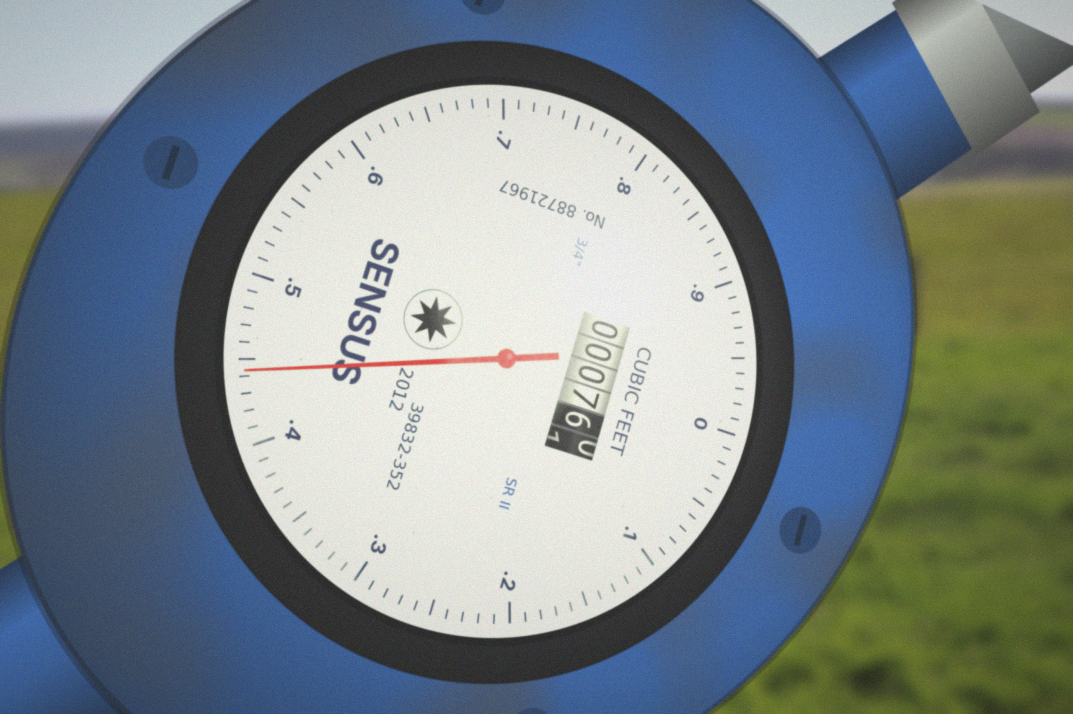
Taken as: 760.44 ft³
